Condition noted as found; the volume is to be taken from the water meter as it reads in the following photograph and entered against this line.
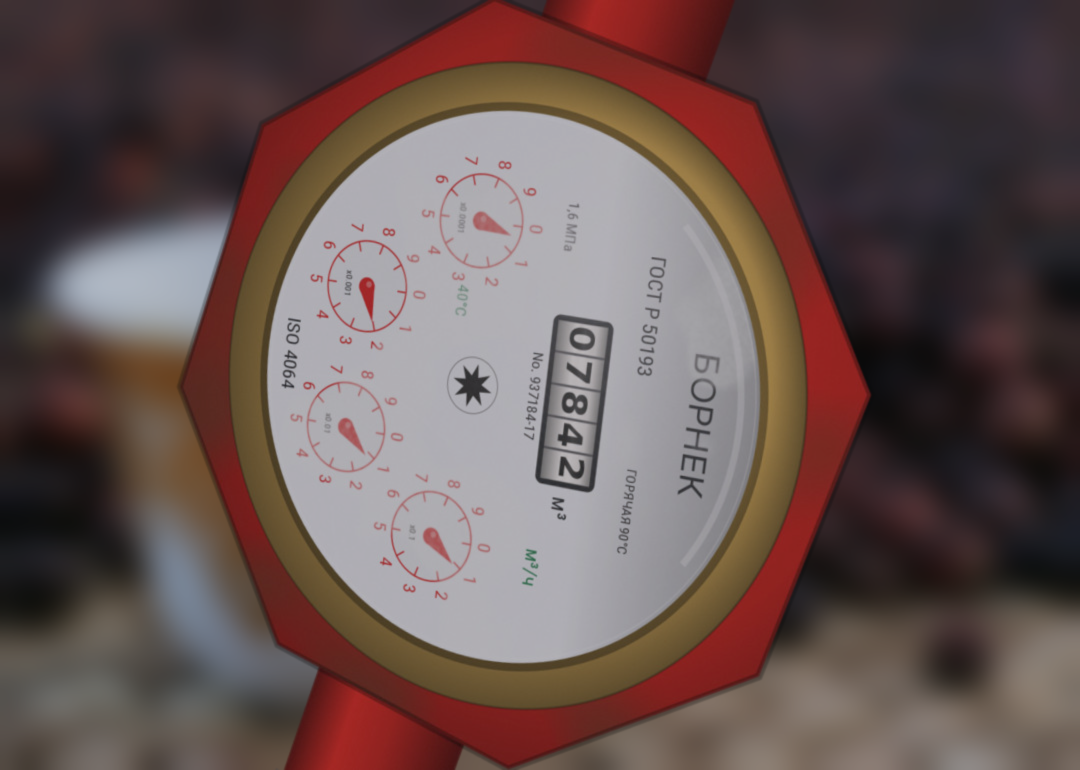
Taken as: 7842.1120 m³
